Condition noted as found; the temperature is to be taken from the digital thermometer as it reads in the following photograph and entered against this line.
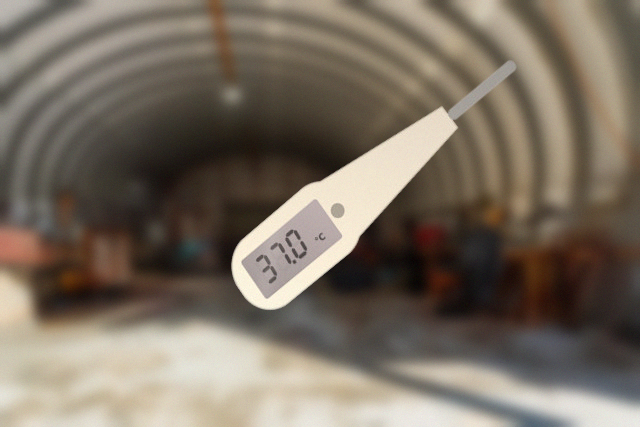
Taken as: 37.0 °C
